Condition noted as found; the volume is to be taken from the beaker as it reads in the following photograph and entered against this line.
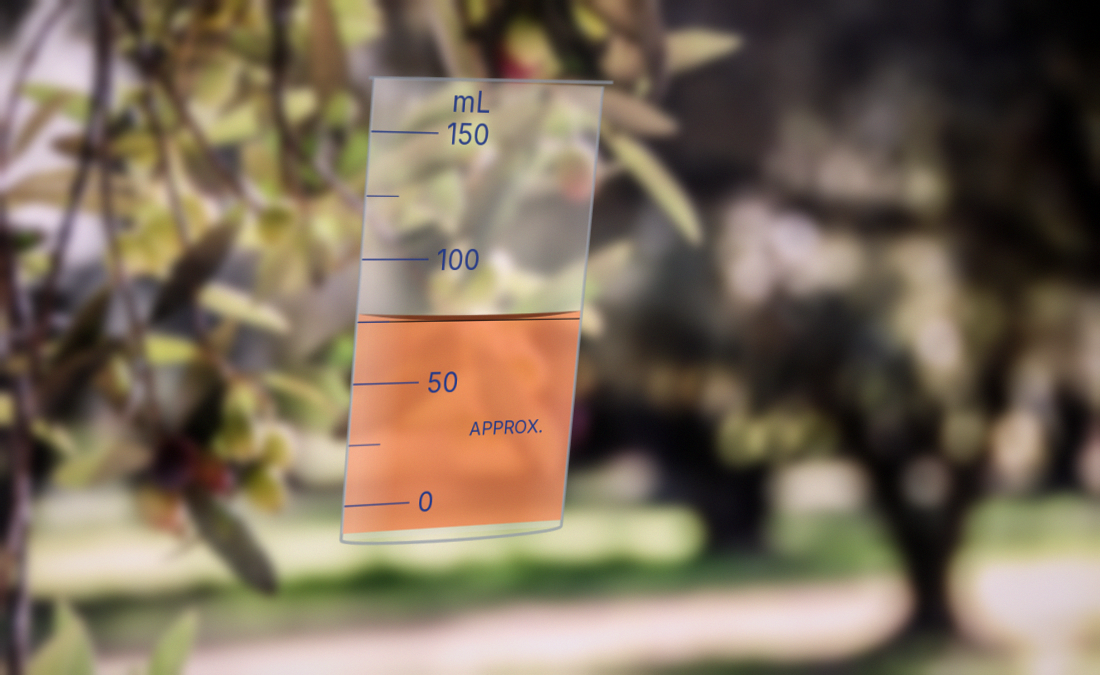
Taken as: 75 mL
